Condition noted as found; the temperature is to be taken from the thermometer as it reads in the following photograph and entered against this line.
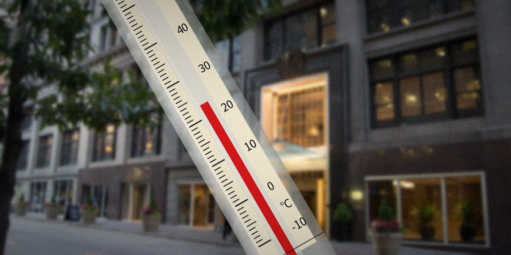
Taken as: 23 °C
